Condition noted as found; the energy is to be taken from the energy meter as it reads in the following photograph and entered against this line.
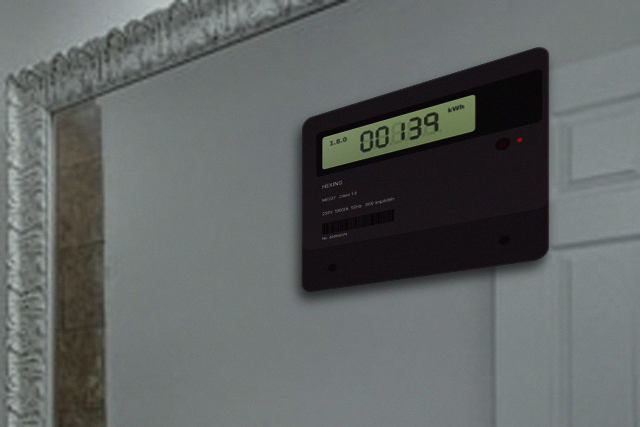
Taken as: 139 kWh
